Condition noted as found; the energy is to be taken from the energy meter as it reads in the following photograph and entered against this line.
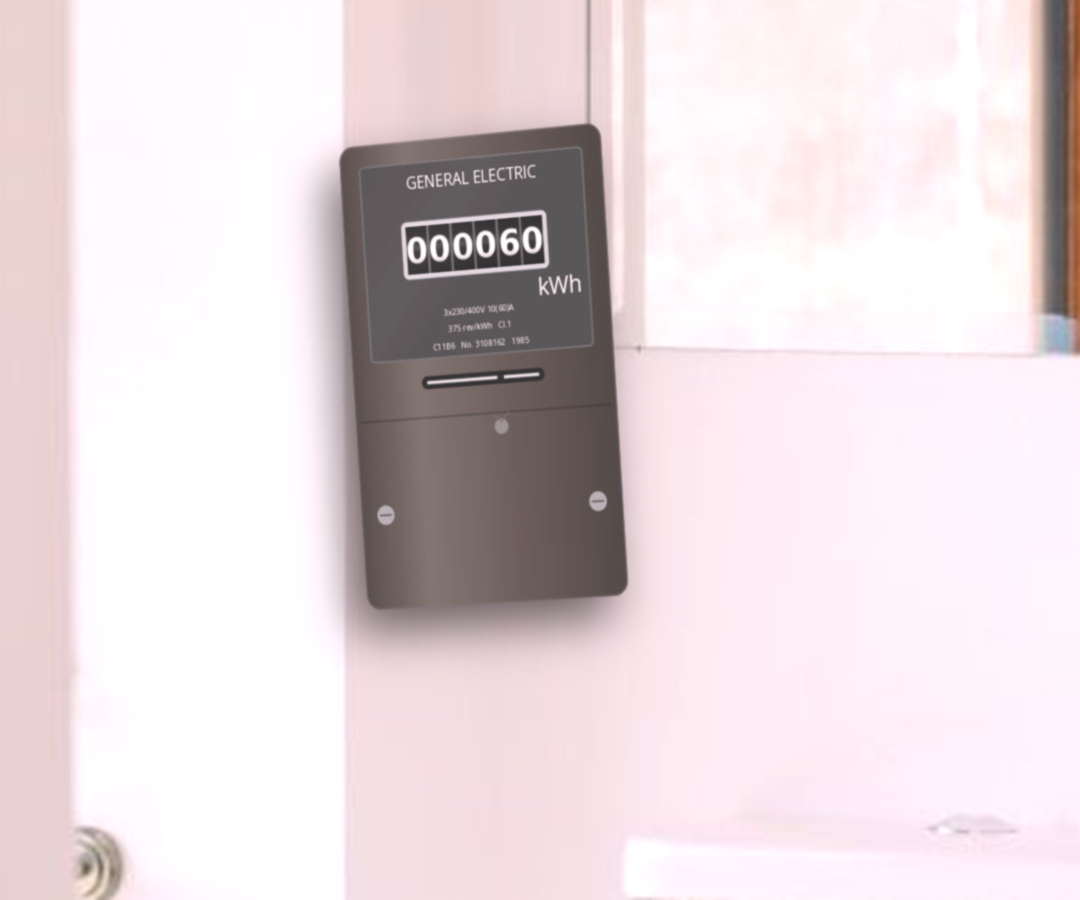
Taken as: 60 kWh
